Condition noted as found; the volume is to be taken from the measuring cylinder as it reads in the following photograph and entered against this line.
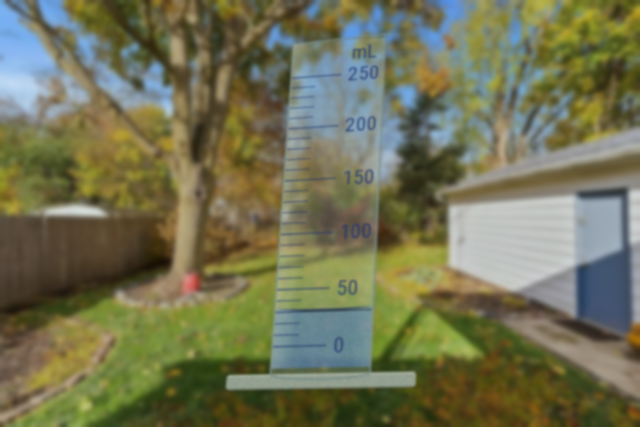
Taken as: 30 mL
